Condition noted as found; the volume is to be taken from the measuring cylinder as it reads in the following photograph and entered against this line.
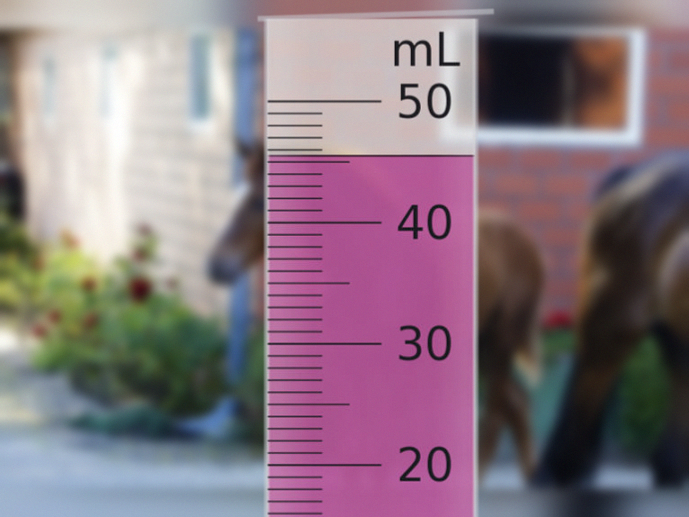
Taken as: 45.5 mL
